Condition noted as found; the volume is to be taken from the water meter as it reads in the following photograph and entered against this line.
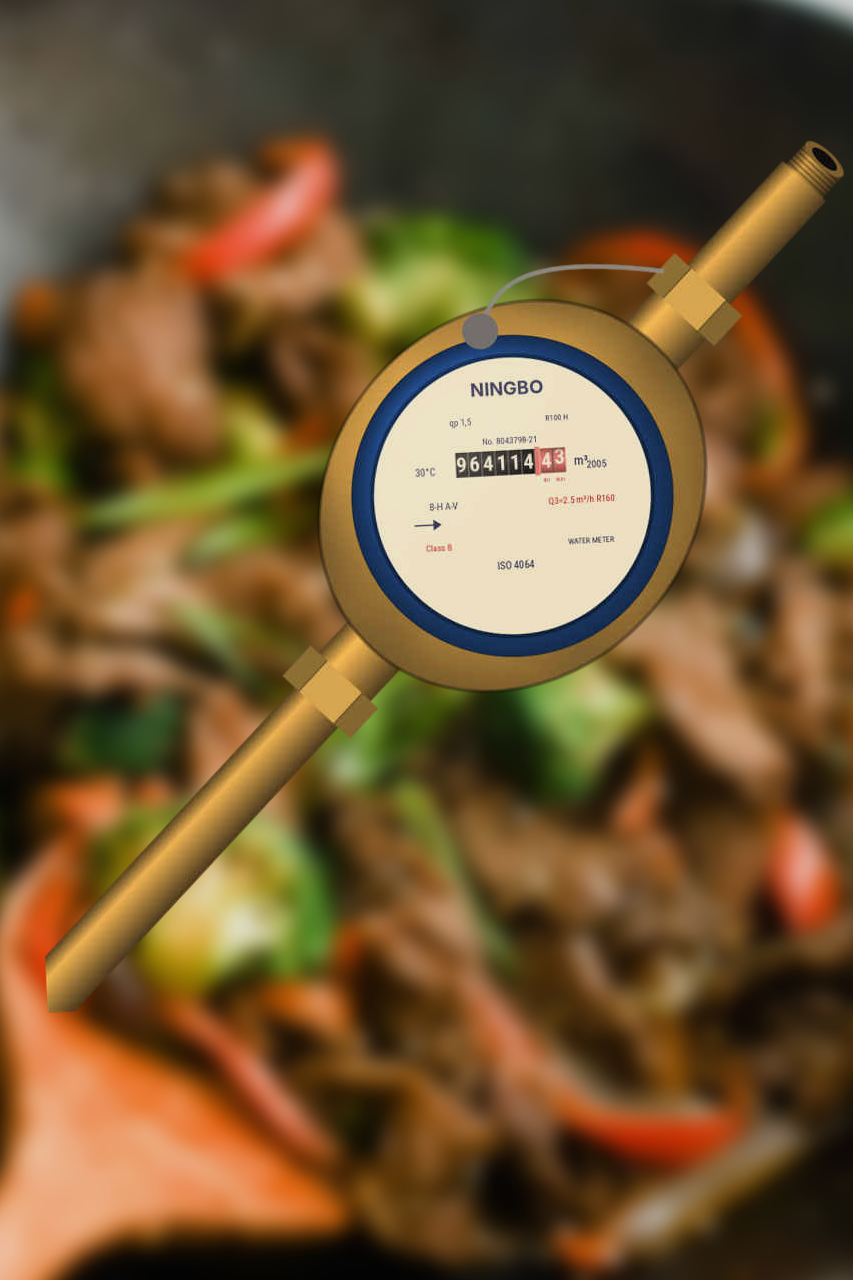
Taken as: 964114.43 m³
